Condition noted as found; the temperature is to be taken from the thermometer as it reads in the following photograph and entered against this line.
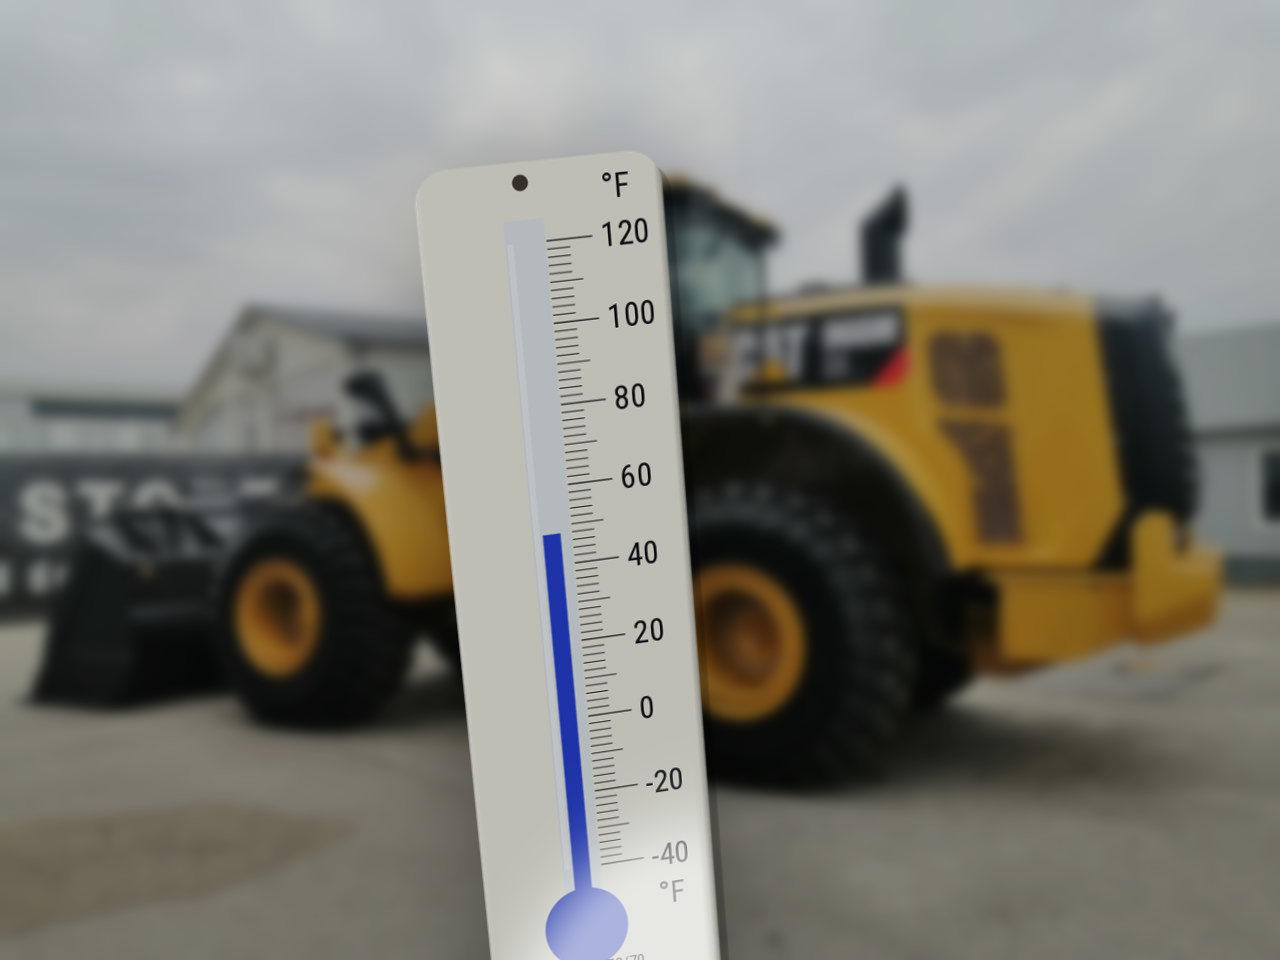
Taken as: 48 °F
